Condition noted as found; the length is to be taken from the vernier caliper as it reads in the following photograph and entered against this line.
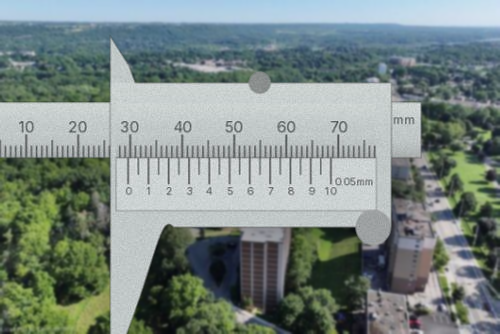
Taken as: 29.6 mm
